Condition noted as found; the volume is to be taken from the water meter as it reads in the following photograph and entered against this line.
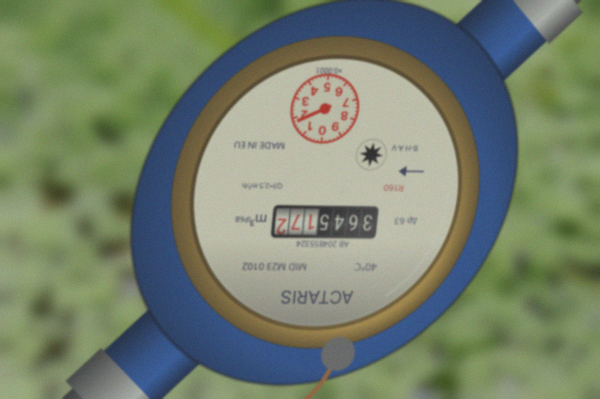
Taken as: 3645.1721 m³
